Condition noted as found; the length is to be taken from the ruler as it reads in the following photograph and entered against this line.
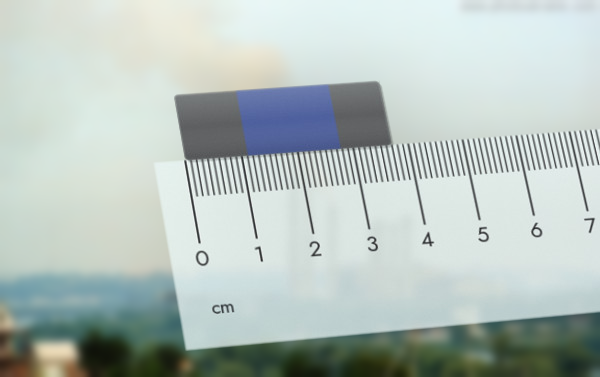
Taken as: 3.7 cm
